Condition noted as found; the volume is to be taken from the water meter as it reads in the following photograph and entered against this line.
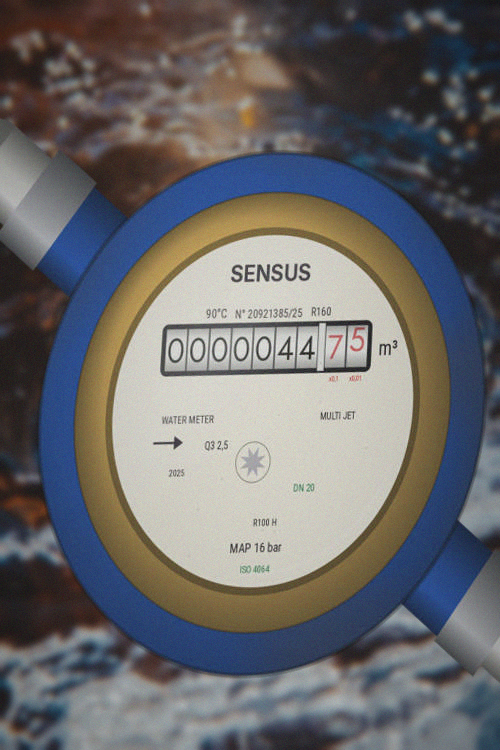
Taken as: 44.75 m³
